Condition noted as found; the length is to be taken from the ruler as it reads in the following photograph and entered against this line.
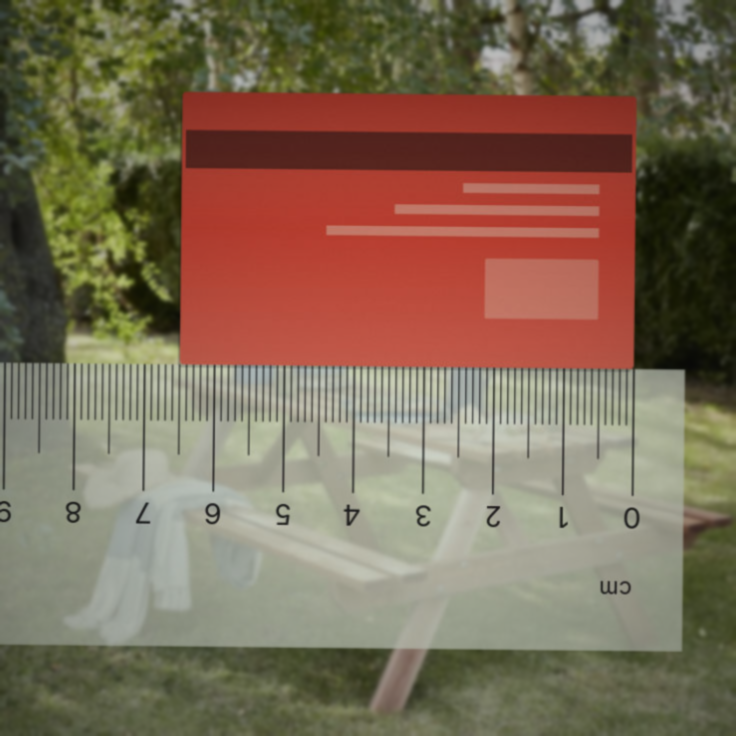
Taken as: 6.5 cm
